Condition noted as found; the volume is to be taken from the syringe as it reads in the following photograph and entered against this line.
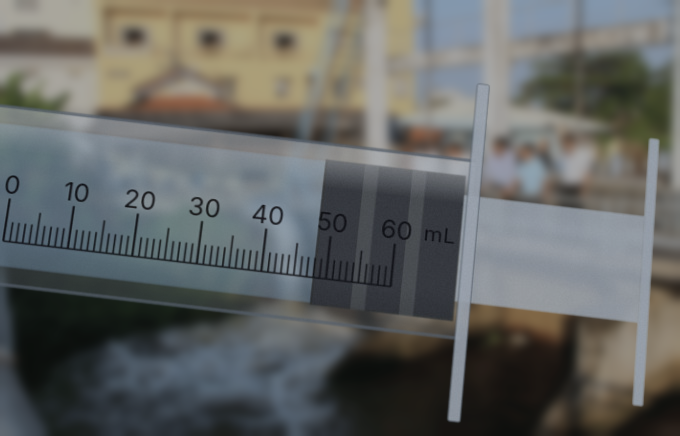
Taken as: 48 mL
